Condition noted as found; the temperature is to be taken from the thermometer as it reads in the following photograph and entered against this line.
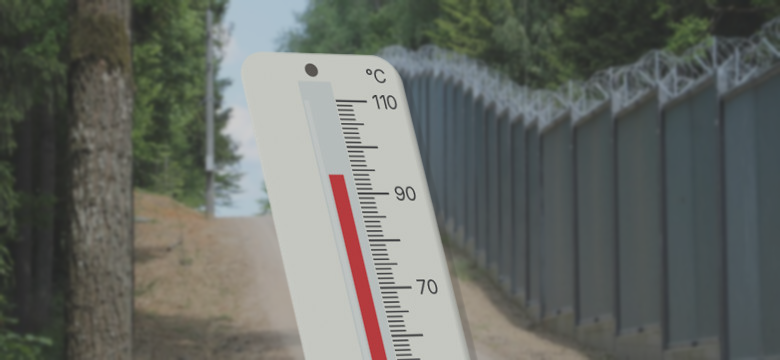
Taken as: 94 °C
